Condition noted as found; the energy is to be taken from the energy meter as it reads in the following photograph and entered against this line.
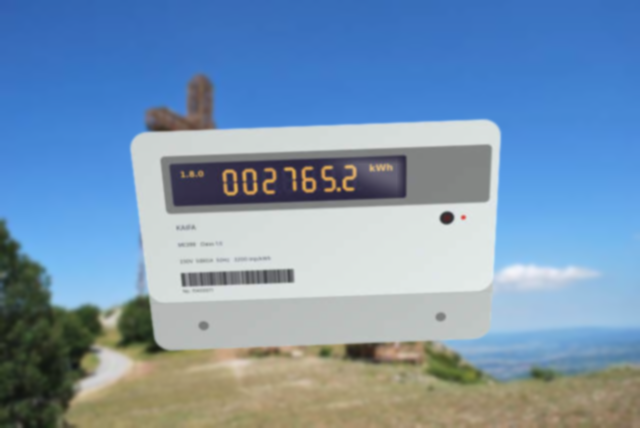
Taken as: 2765.2 kWh
